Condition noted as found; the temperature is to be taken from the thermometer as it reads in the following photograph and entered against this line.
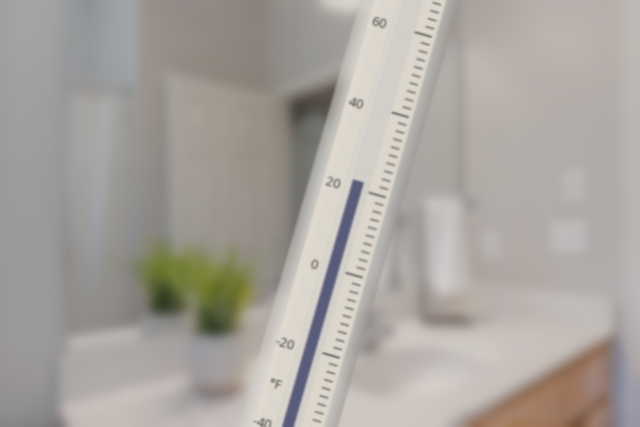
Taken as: 22 °F
